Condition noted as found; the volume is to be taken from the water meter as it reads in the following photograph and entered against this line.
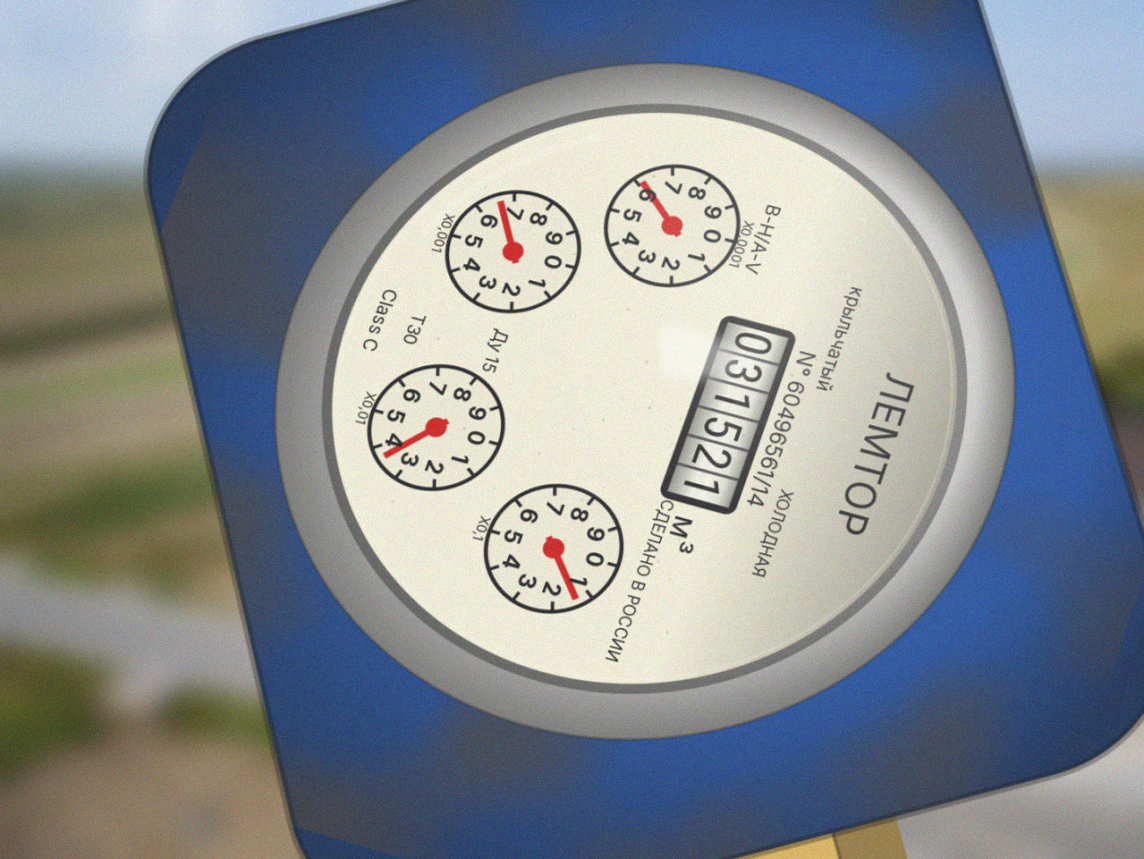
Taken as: 31521.1366 m³
